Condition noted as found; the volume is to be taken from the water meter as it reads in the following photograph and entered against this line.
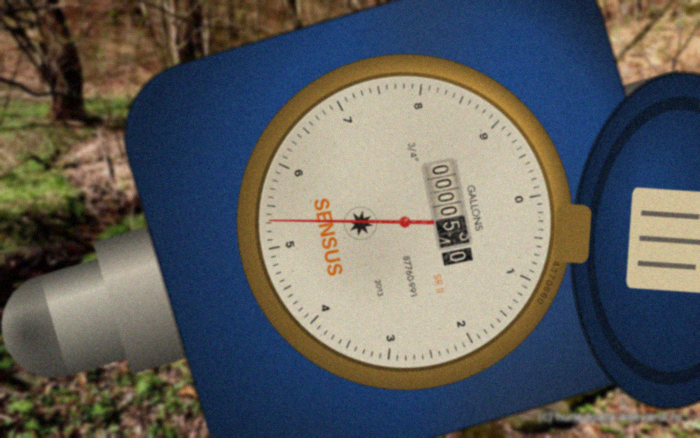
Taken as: 535.3 gal
